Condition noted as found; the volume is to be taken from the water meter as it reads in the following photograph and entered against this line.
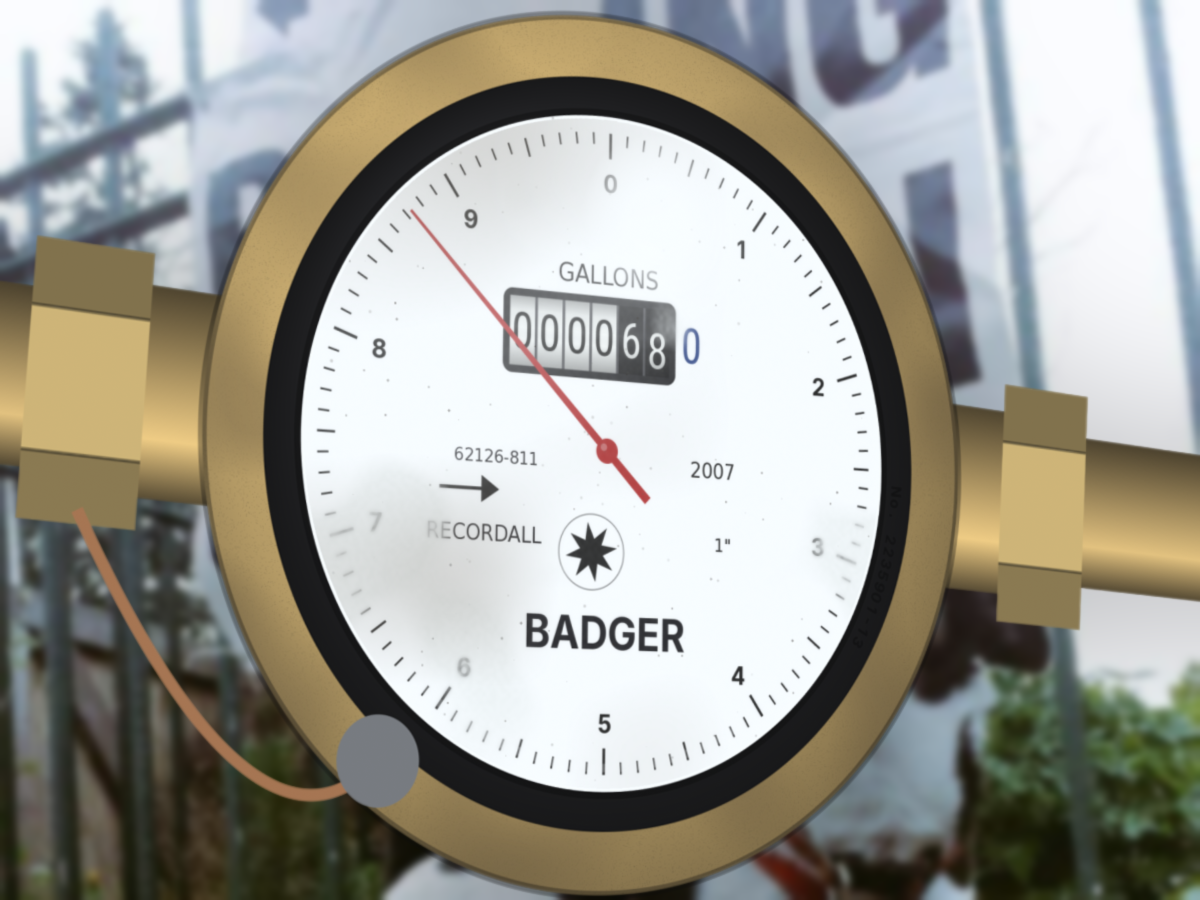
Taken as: 678.7 gal
